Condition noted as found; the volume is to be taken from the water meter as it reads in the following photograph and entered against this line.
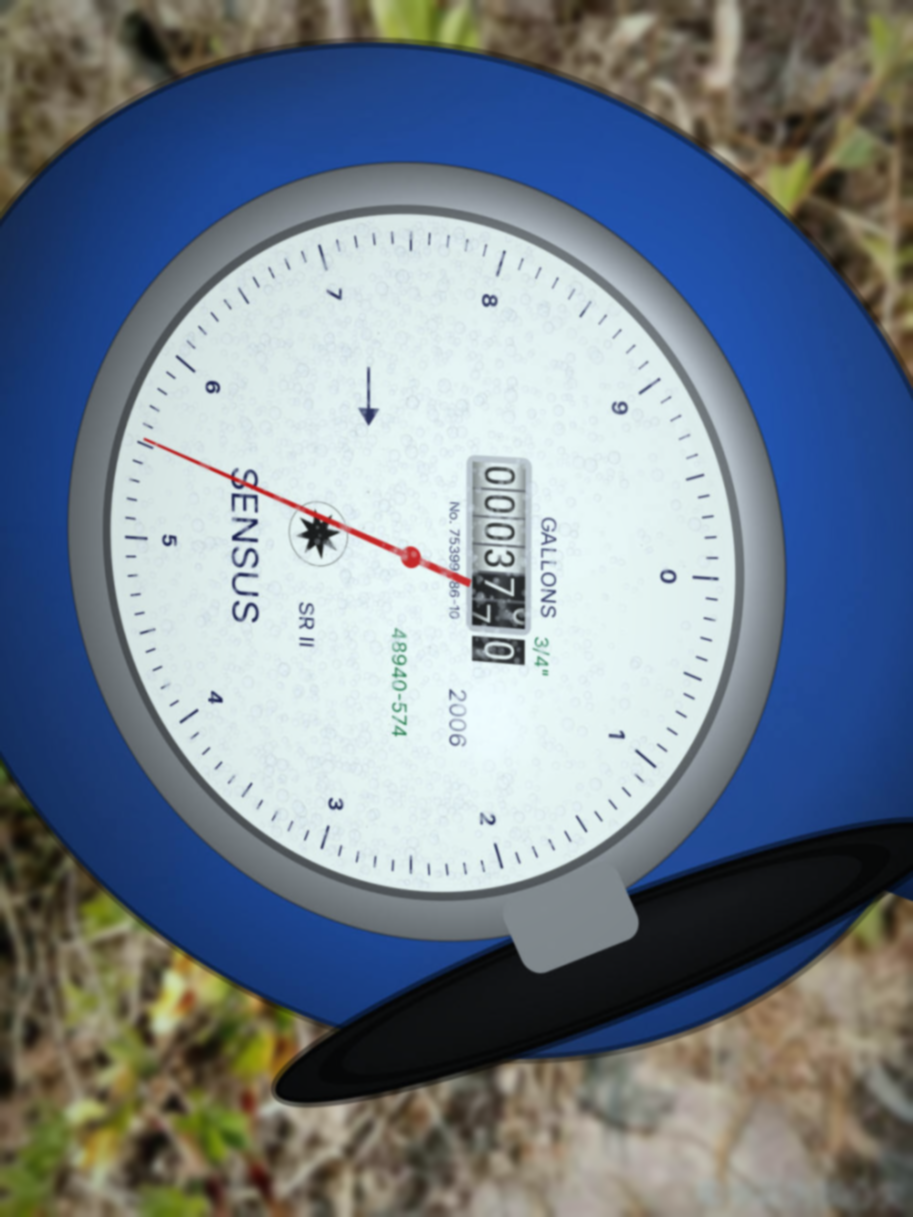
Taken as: 3765.5 gal
